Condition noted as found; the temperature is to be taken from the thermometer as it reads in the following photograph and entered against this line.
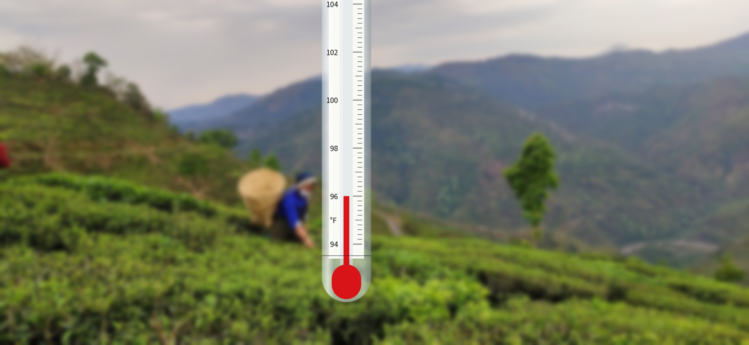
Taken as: 96 °F
